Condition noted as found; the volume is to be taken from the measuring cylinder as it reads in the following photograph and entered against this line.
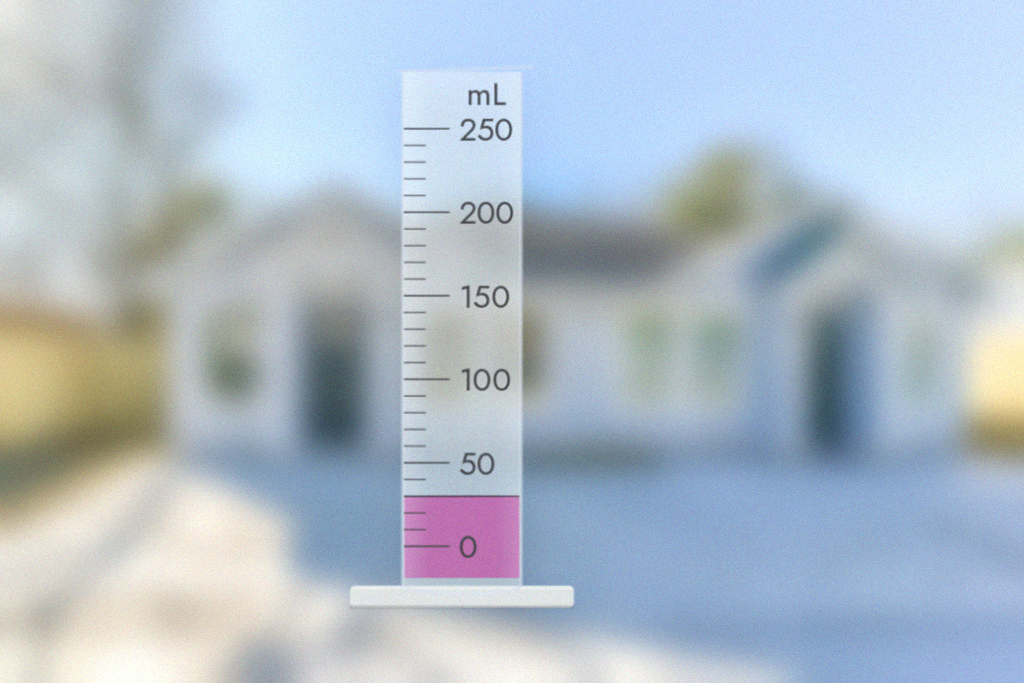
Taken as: 30 mL
